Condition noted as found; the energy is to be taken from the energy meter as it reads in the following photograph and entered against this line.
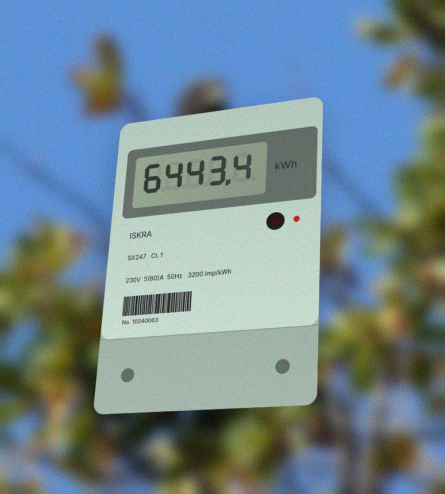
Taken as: 6443.4 kWh
